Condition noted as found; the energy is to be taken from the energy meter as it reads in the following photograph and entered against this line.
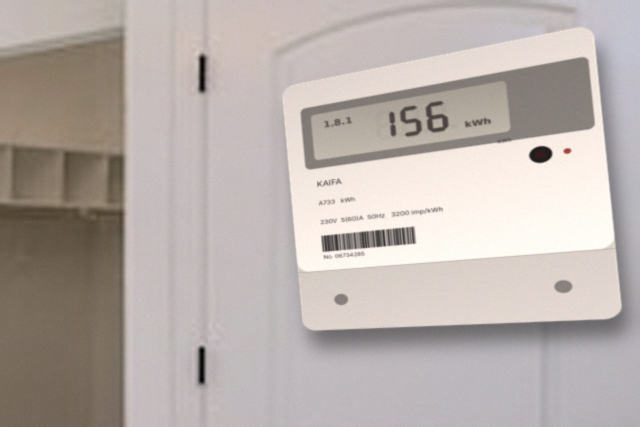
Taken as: 156 kWh
